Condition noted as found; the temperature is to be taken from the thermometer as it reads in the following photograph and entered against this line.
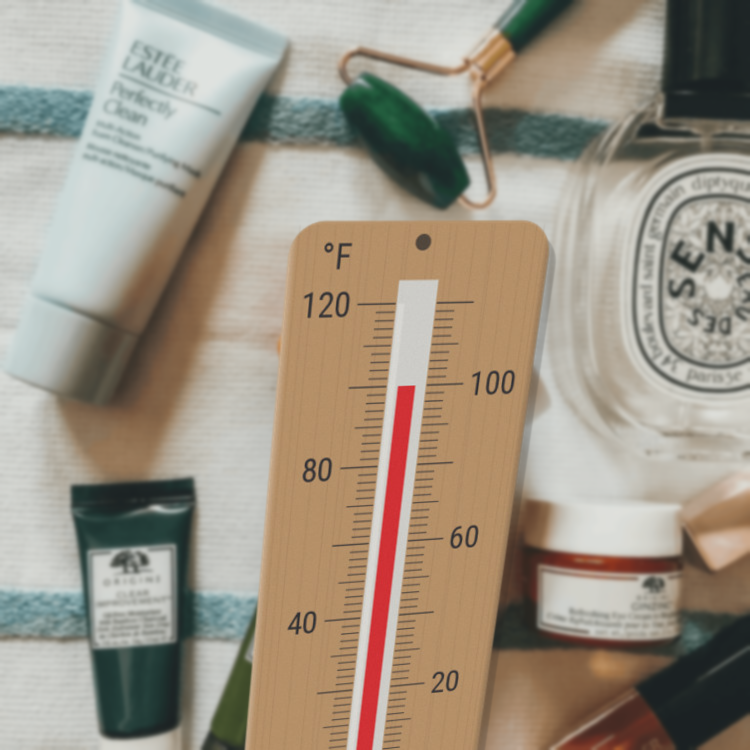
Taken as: 100 °F
